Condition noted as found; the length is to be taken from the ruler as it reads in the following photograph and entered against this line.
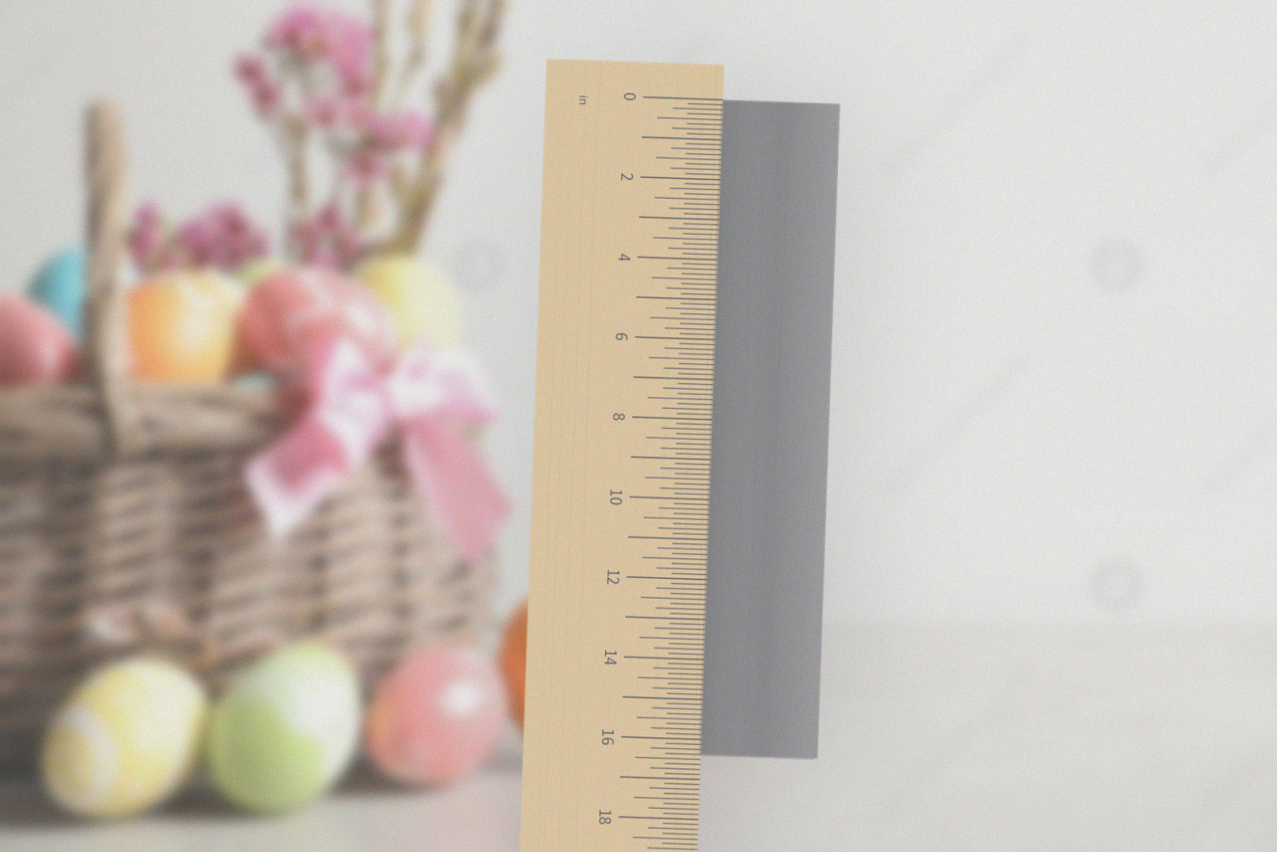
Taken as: 16.375 in
